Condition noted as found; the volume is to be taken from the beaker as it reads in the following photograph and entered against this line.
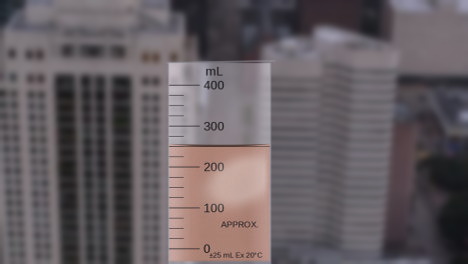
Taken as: 250 mL
